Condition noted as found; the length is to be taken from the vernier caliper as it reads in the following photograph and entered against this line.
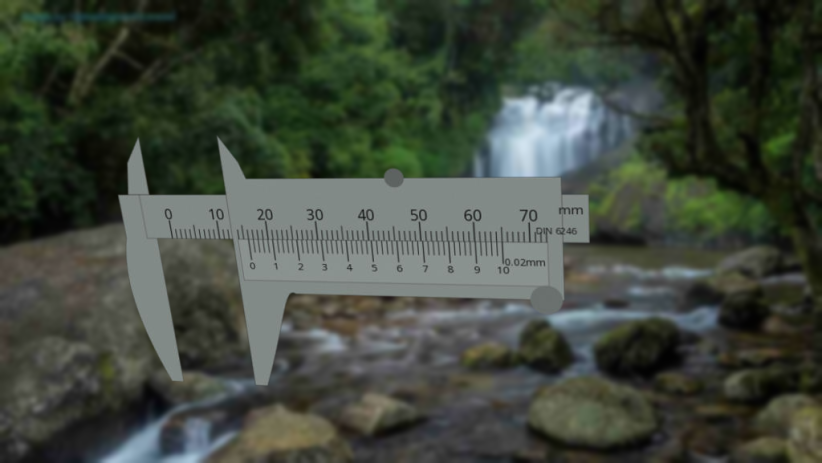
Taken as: 16.0 mm
